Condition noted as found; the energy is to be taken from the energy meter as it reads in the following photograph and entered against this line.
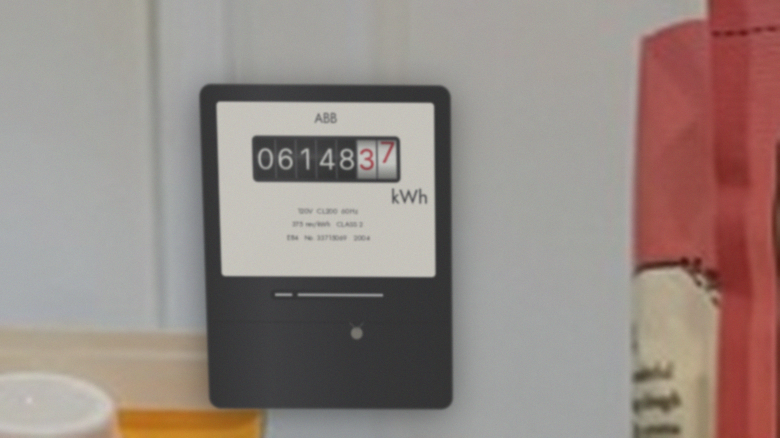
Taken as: 6148.37 kWh
